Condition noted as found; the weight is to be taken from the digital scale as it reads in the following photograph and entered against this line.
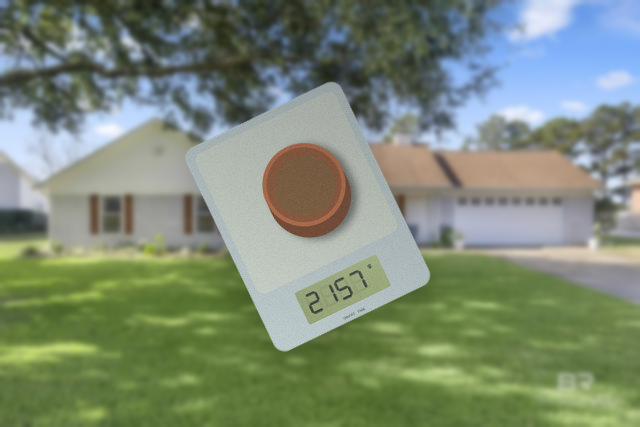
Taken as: 2157 g
